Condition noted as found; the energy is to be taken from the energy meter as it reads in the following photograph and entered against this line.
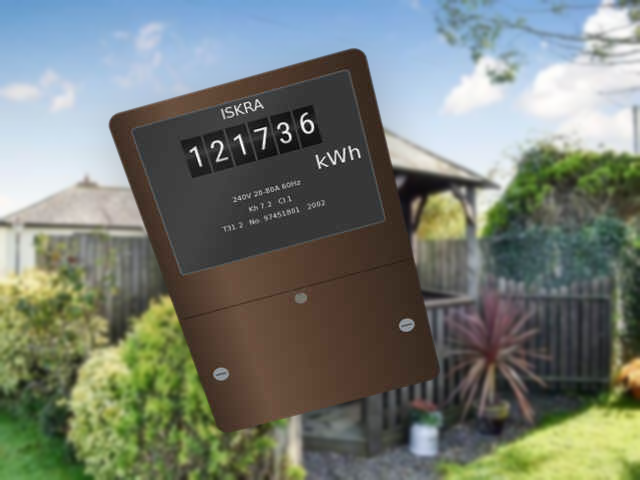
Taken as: 121736 kWh
